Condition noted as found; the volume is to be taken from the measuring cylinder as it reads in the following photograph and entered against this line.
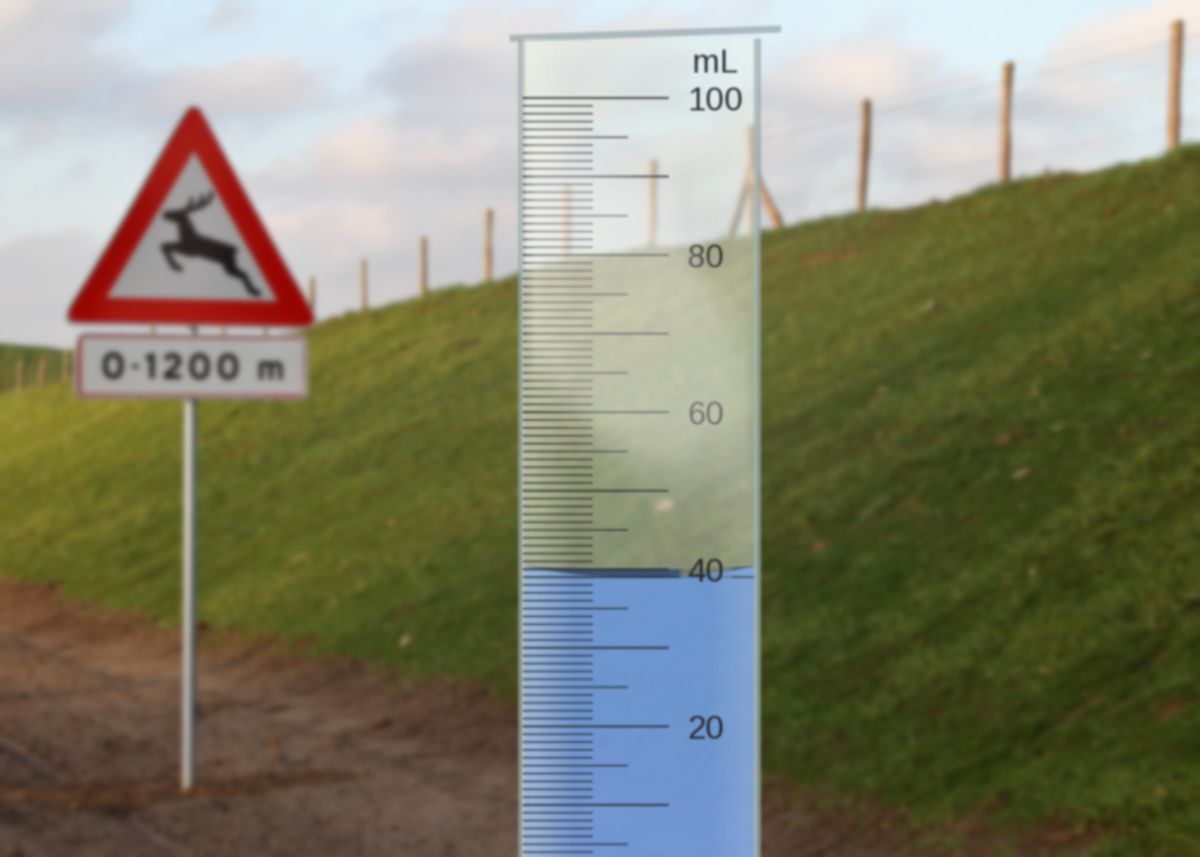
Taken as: 39 mL
